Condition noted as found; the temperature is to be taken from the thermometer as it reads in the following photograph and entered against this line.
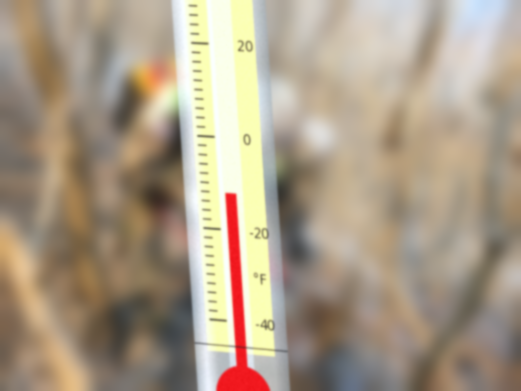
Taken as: -12 °F
